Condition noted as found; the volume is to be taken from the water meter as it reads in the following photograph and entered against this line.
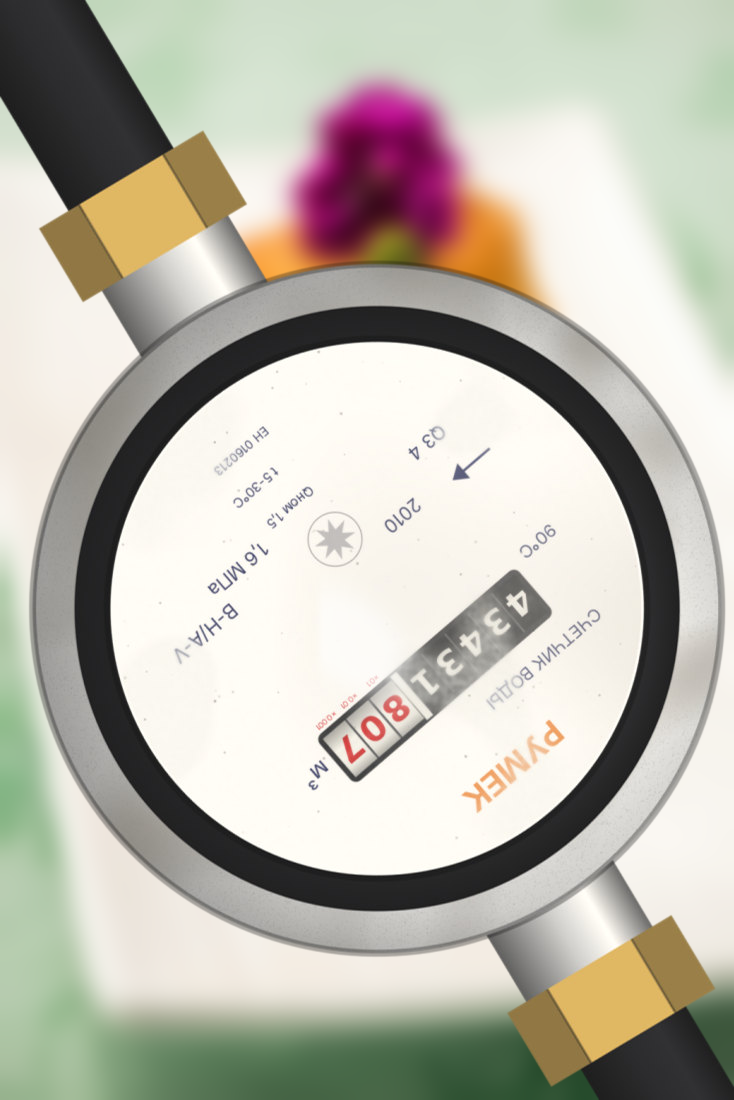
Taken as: 43431.807 m³
